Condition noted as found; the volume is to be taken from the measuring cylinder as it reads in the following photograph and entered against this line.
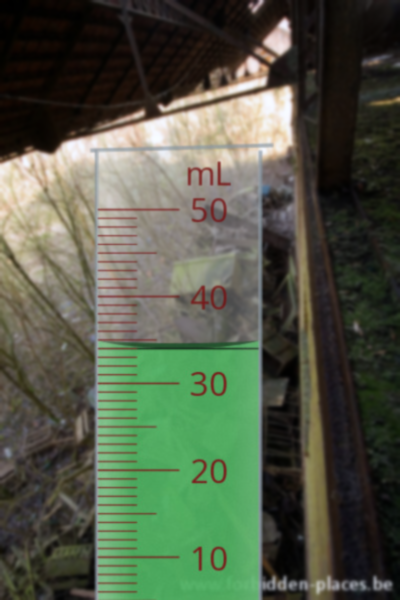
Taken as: 34 mL
